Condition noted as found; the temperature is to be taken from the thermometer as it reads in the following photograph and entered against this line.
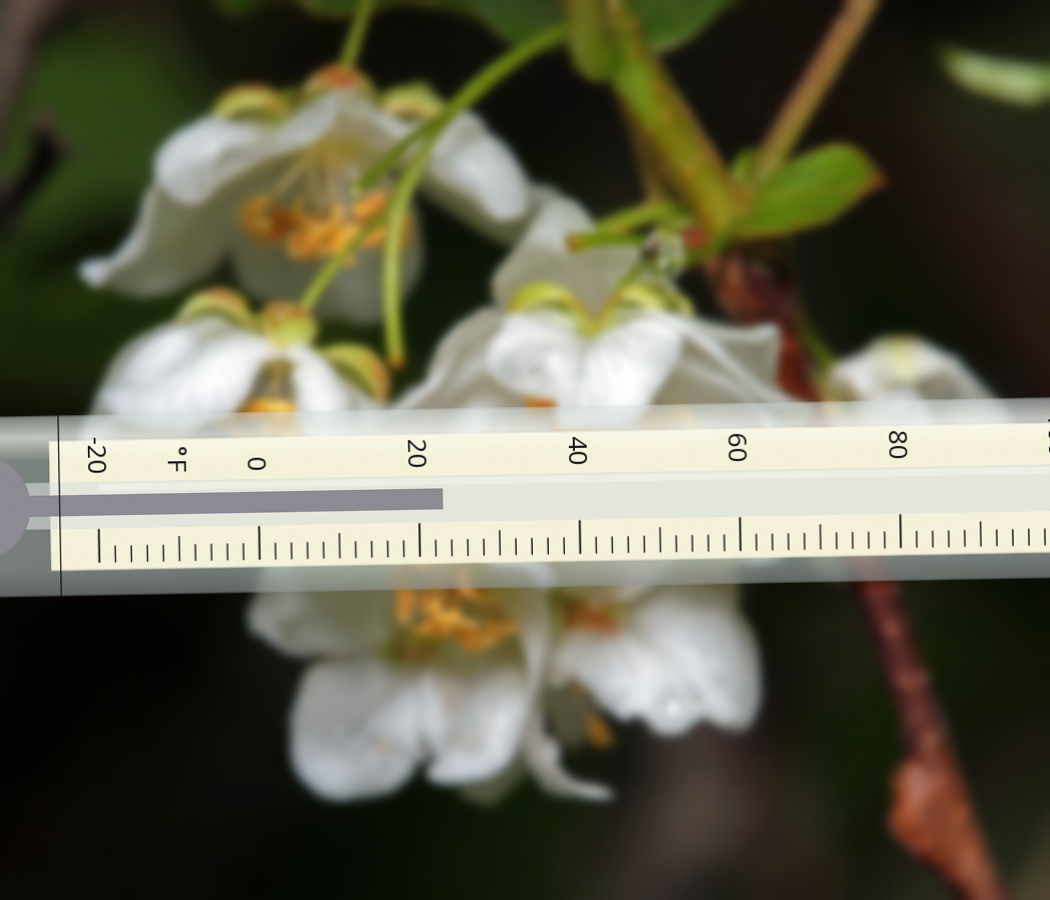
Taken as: 23 °F
